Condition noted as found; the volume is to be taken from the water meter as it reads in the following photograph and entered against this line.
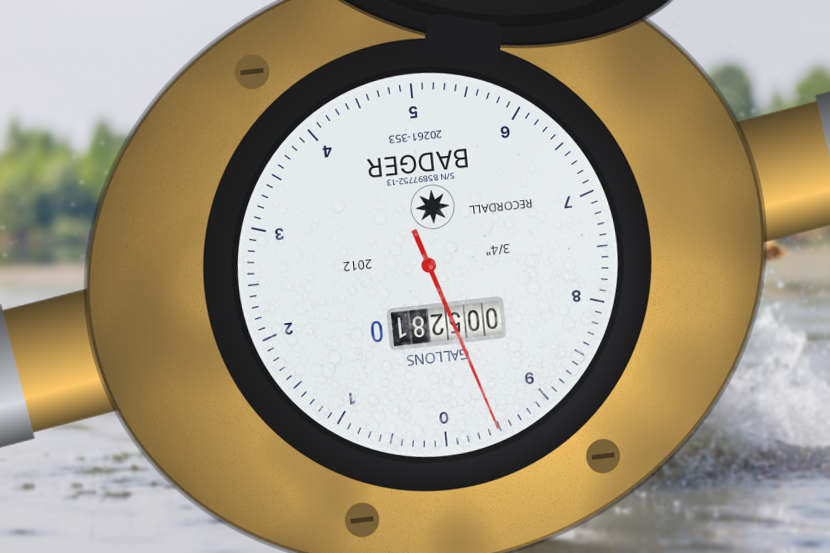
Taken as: 52809.5 gal
